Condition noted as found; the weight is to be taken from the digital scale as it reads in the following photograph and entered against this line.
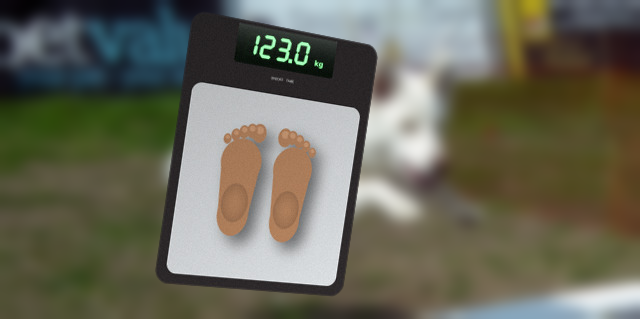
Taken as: 123.0 kg
